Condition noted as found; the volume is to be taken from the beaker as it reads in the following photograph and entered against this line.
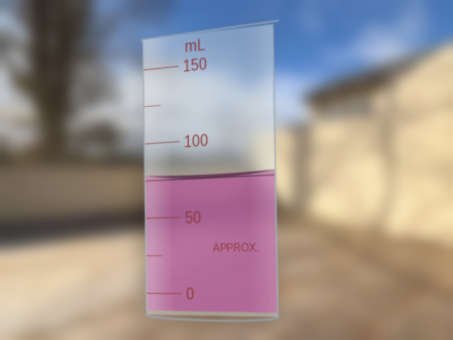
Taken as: 75 mL
